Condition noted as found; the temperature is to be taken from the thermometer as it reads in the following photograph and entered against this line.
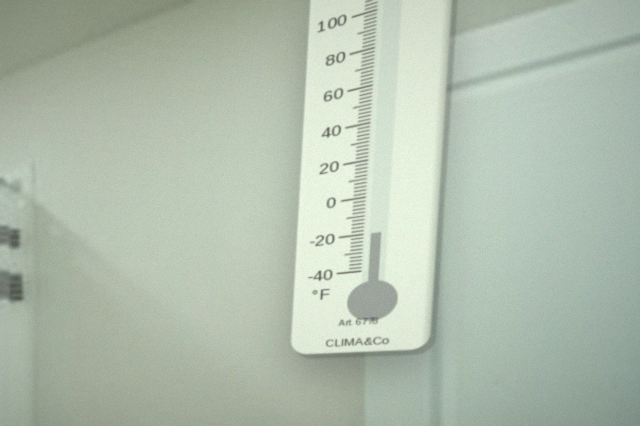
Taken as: -20 °F
